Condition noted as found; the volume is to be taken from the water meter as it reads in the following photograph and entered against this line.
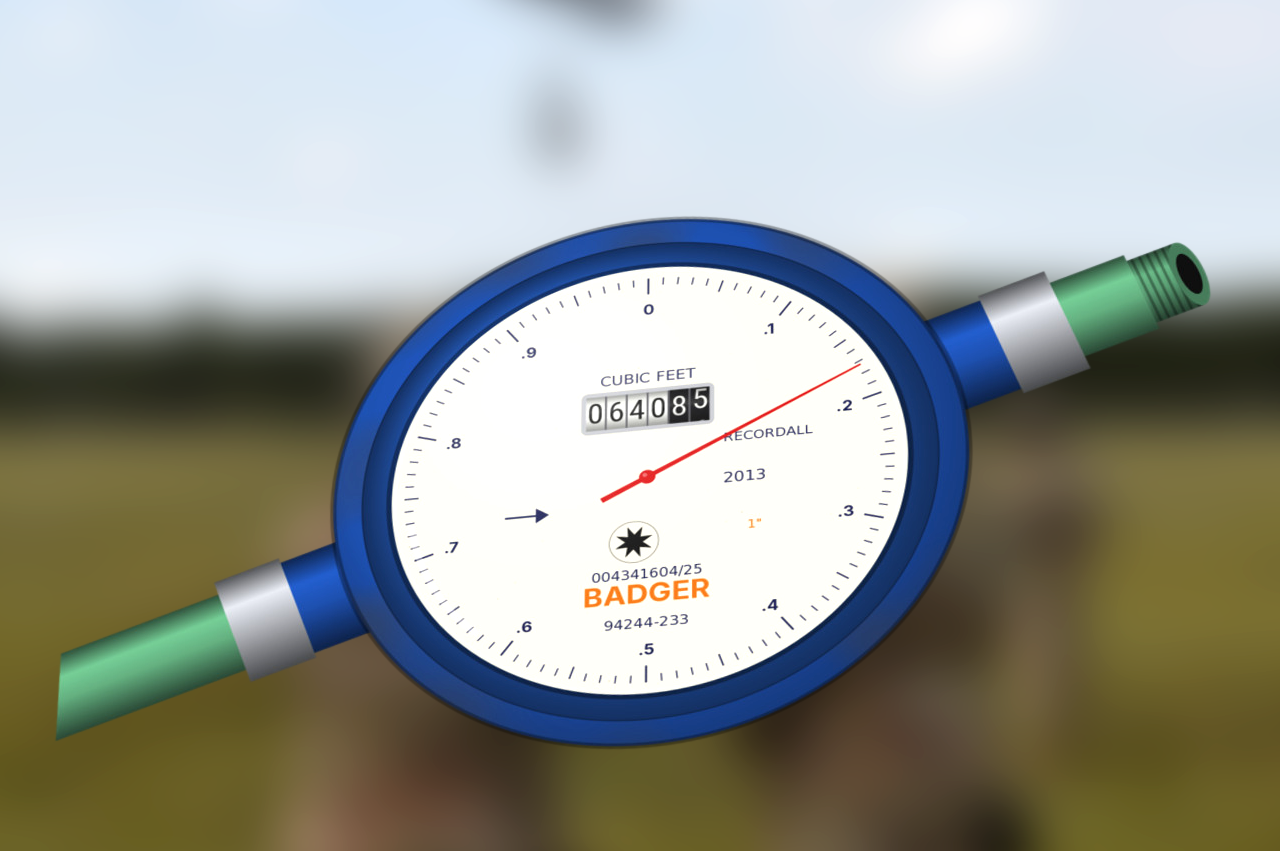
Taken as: 64085.17 ft³
